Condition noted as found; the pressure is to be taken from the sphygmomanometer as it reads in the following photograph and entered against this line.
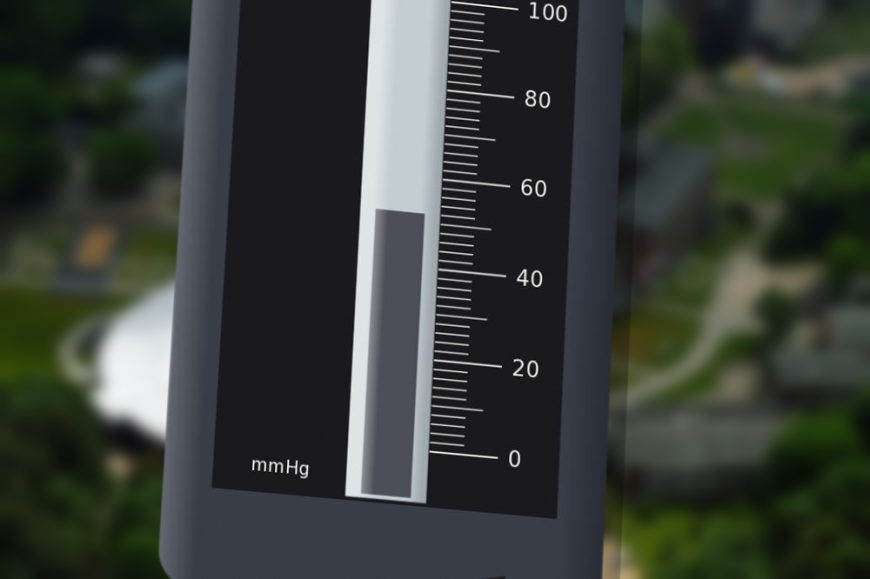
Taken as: 52 mmHg
